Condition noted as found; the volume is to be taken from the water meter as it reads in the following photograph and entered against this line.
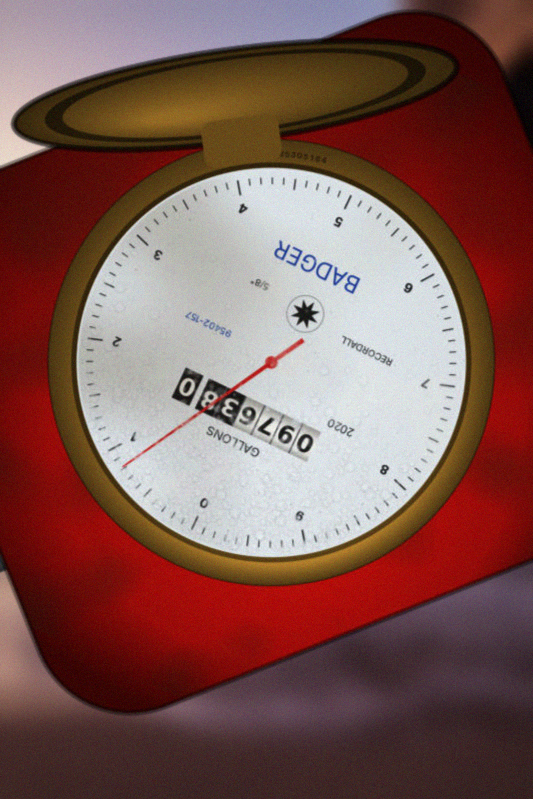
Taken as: 976380.8 gal
